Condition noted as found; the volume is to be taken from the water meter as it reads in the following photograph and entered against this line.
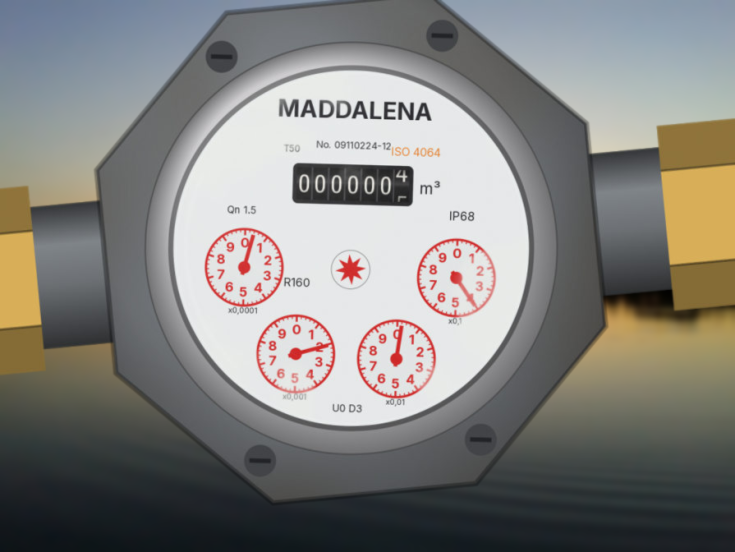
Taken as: 4.4020 m³
